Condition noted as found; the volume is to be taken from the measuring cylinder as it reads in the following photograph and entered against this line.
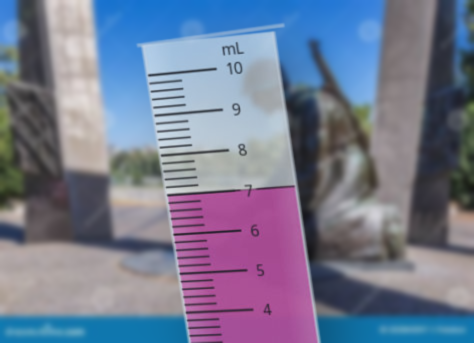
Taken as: 7 mL
